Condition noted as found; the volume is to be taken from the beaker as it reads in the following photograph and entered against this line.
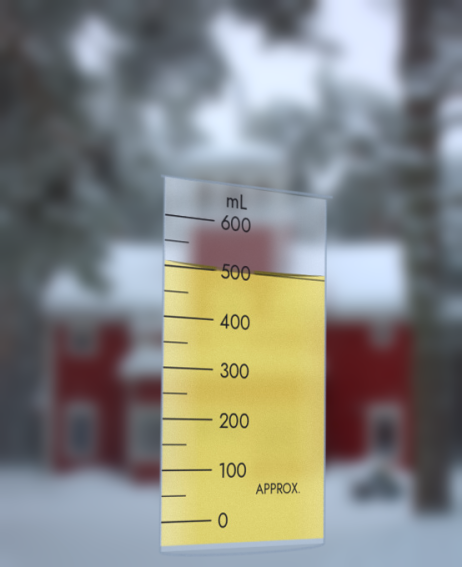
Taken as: 500 mL
